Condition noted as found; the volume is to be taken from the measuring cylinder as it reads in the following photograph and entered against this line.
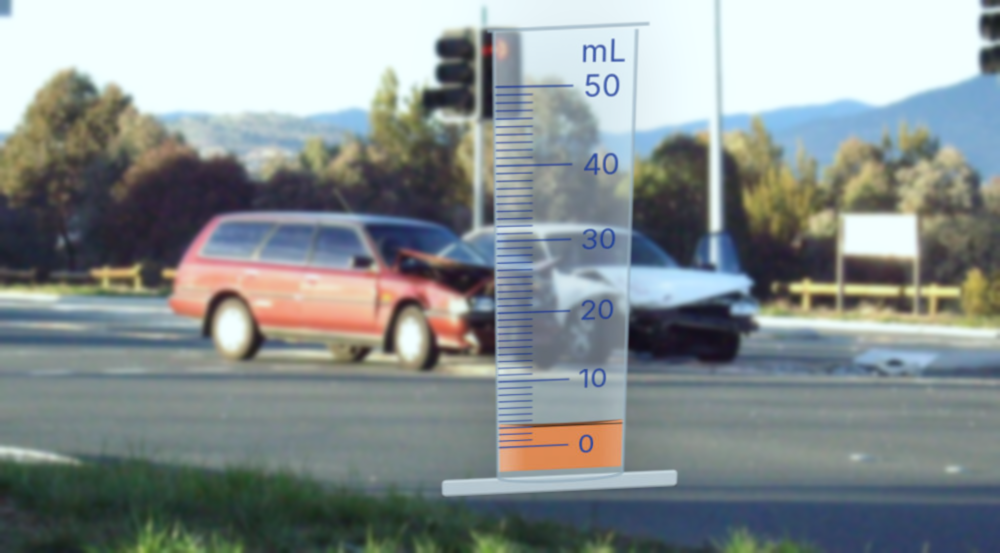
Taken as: 3 mL
